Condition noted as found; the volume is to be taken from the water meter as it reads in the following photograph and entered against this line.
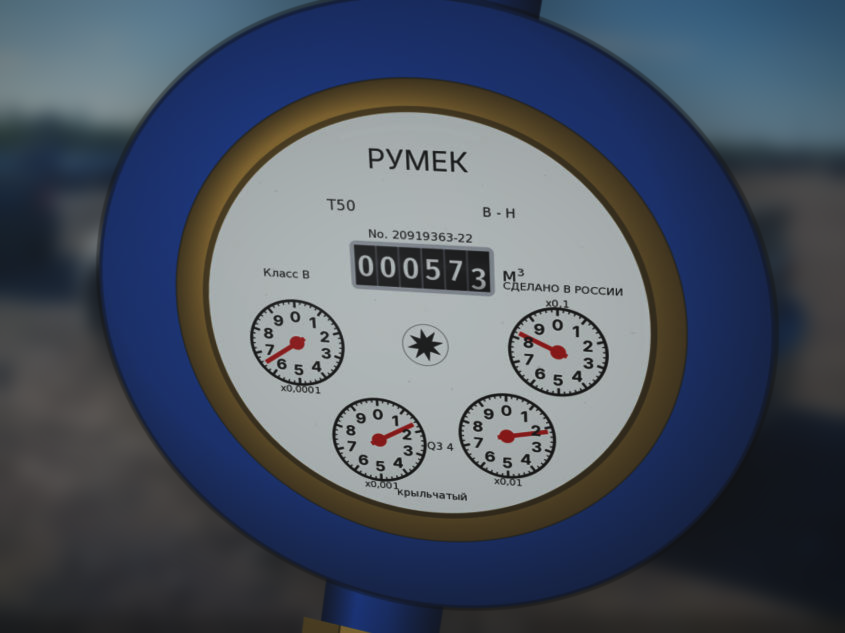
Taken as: 572.8216 m³
